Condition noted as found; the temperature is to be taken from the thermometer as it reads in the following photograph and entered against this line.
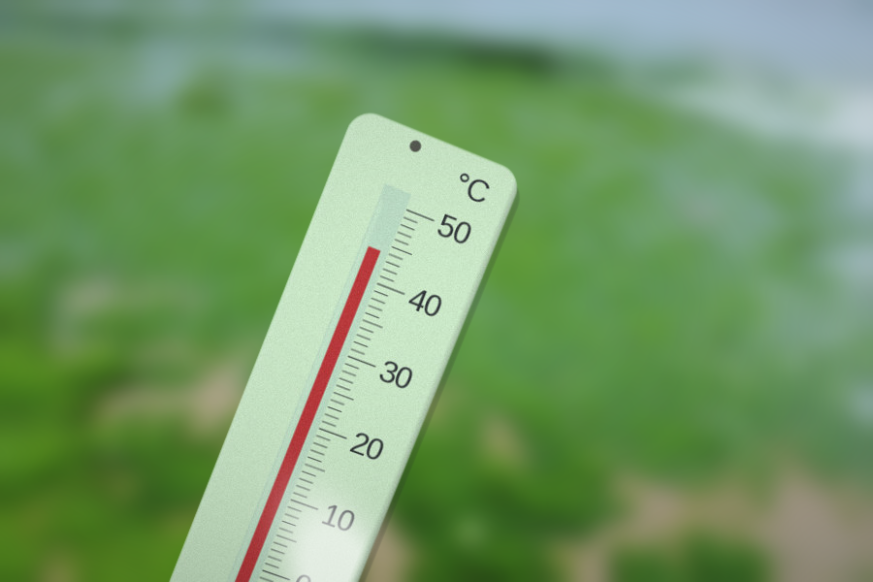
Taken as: 44 °C
